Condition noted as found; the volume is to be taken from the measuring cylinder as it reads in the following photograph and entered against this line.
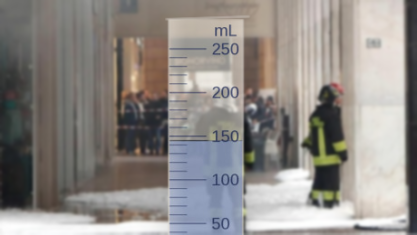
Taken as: 145 mL
